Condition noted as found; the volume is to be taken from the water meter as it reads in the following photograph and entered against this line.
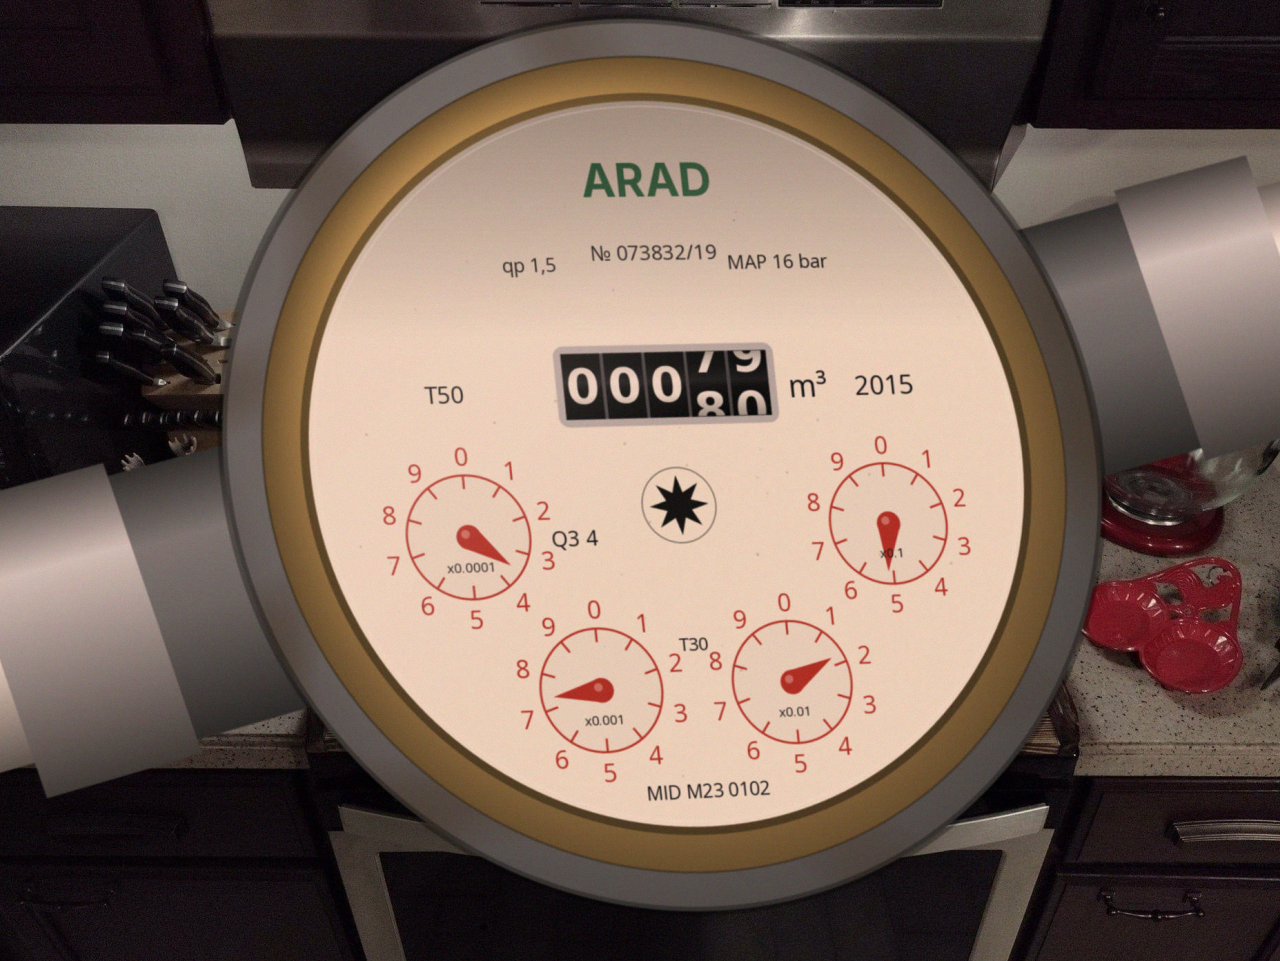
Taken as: 79.5173 m³
